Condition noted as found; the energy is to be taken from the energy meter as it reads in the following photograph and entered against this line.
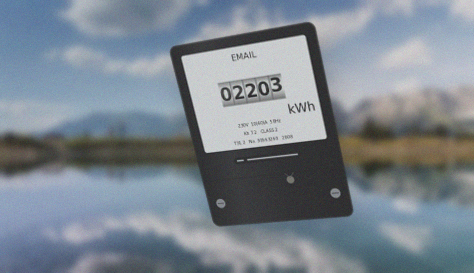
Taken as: 2203 kWh
